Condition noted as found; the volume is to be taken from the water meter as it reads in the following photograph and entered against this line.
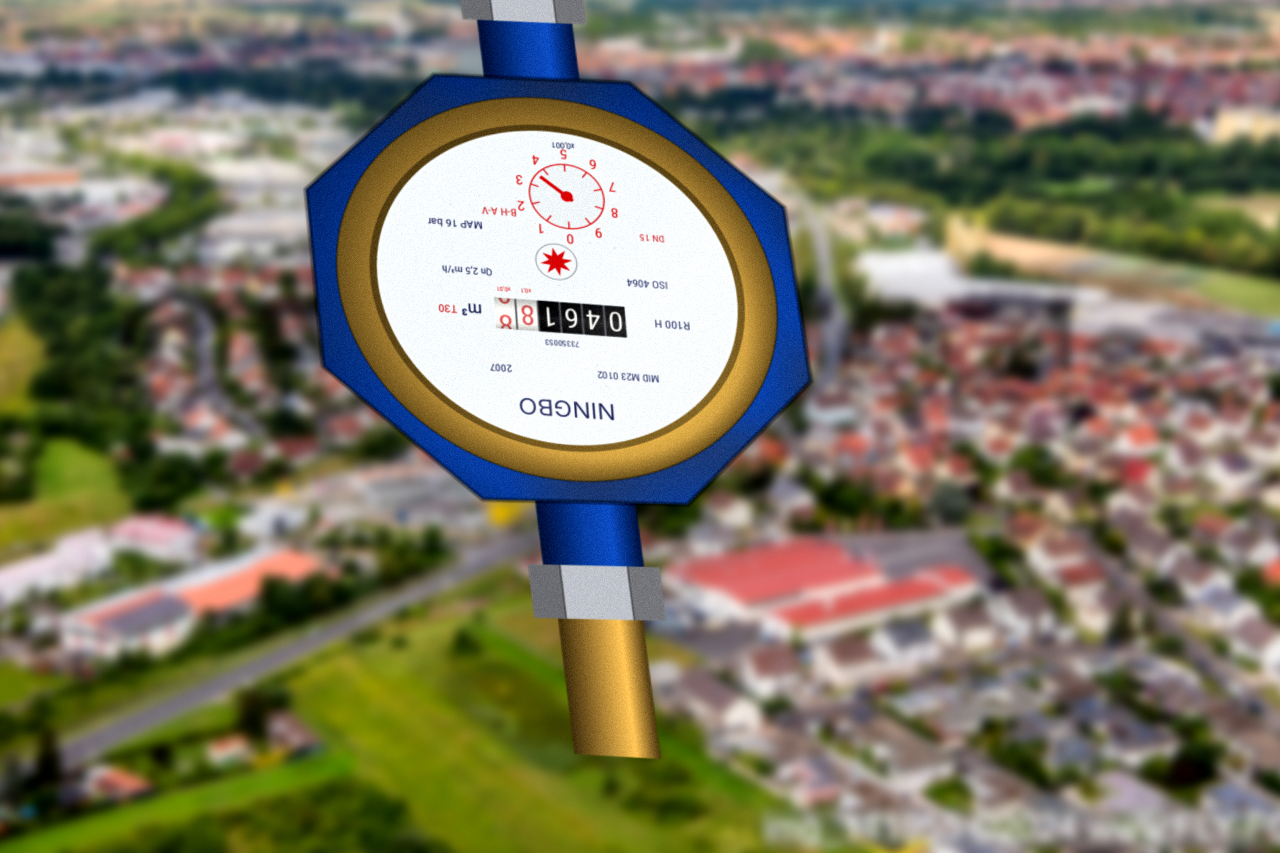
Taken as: 461.883 m³
